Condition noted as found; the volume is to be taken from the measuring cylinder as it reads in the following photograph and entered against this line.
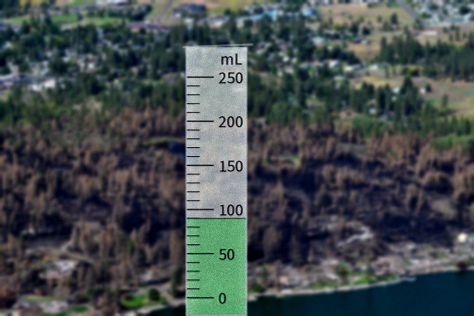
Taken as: 90 mL
